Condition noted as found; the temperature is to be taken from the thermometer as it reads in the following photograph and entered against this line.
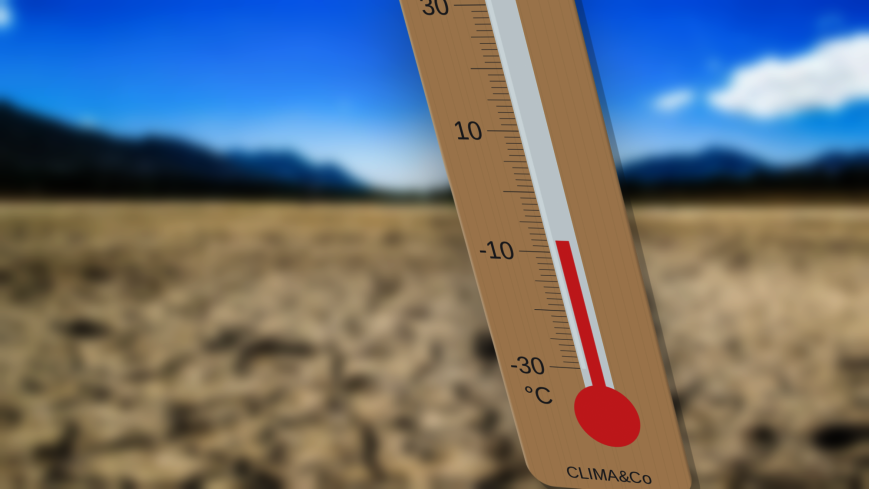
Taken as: -8 °C
